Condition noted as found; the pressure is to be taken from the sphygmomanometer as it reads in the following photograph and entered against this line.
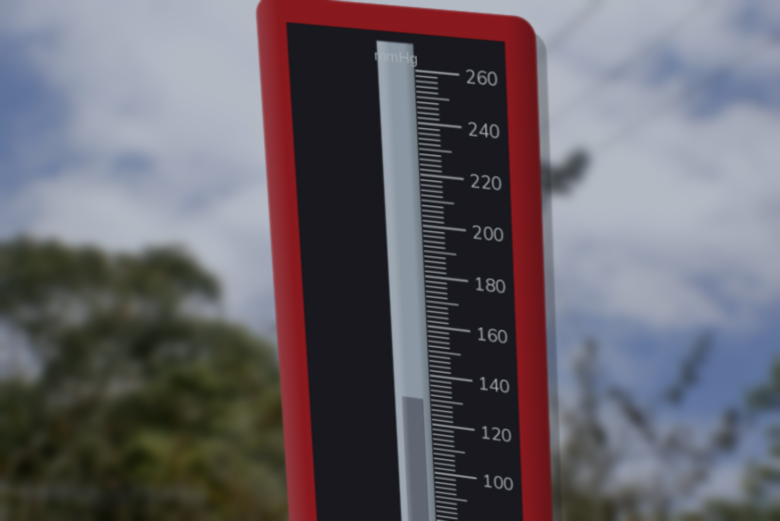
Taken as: 130 mmHg
